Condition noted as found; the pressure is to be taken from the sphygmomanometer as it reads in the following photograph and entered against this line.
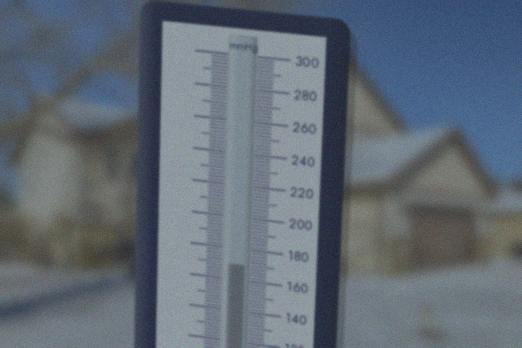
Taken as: 170 mmHg
